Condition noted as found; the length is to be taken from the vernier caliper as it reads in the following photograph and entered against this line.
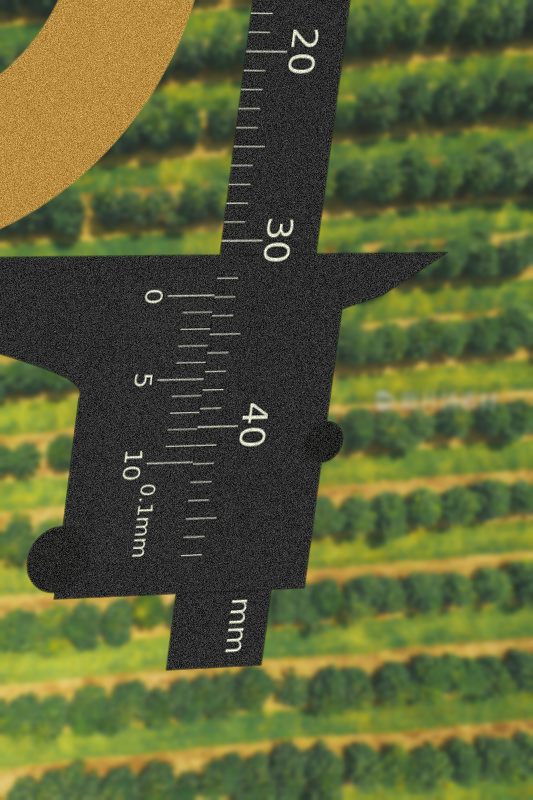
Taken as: 32.9 mm
